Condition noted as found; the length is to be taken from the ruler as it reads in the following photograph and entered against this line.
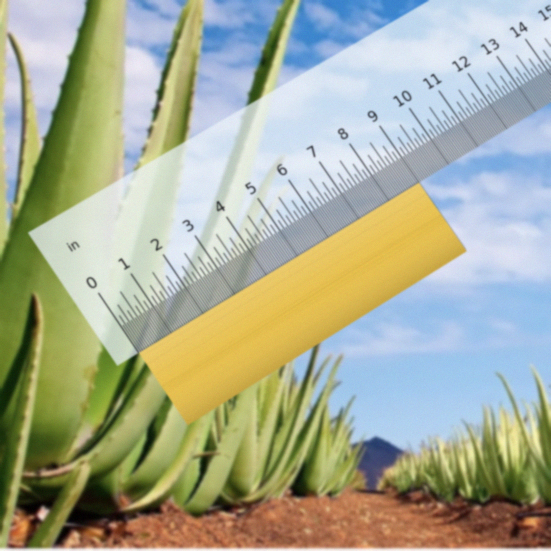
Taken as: 9 in
